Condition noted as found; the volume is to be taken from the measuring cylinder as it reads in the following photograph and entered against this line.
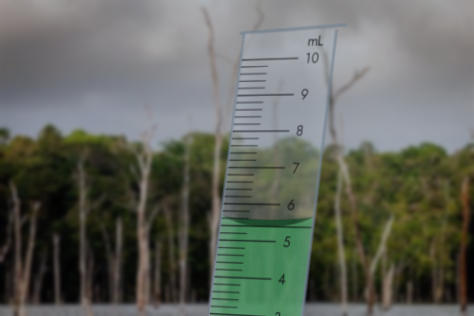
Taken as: 5.4 mL
